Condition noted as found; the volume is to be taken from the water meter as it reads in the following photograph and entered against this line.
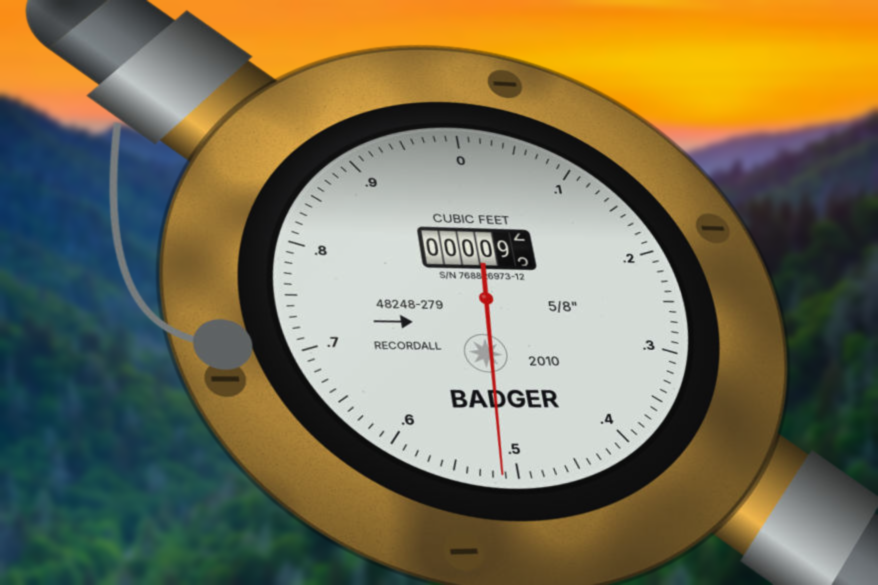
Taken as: 92.51 ft³
